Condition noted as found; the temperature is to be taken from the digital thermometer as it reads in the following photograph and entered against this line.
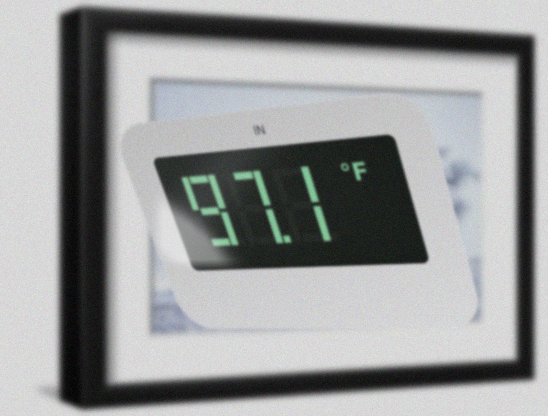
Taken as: 97.1 °F
